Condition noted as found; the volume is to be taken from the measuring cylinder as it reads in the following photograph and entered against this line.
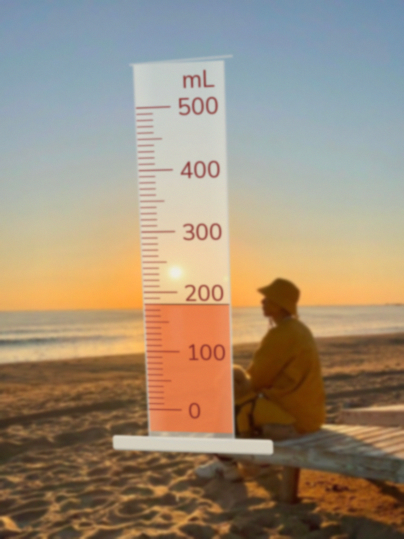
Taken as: 180 mL
